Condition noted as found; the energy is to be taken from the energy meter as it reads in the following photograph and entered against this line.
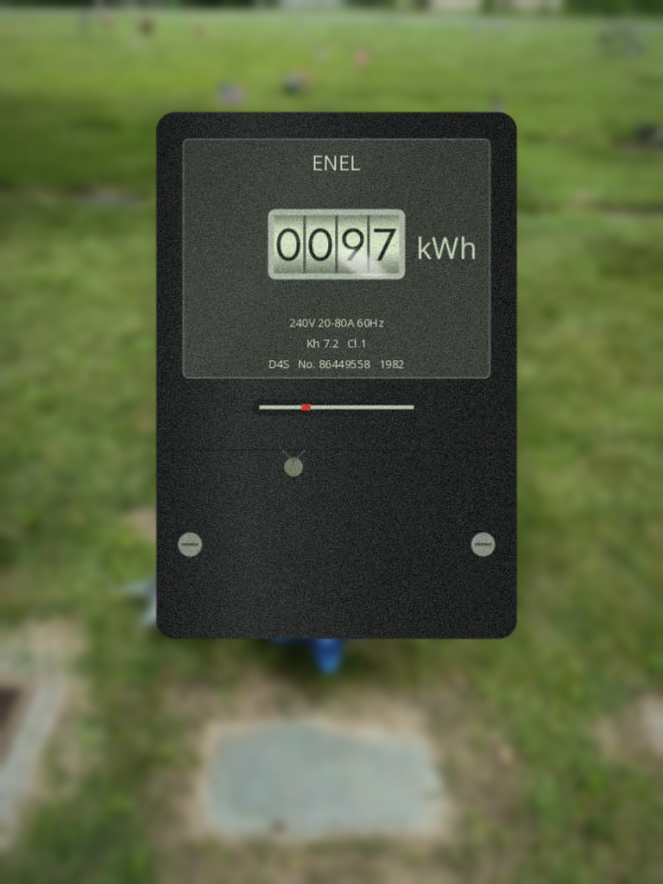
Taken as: 97 kWh
